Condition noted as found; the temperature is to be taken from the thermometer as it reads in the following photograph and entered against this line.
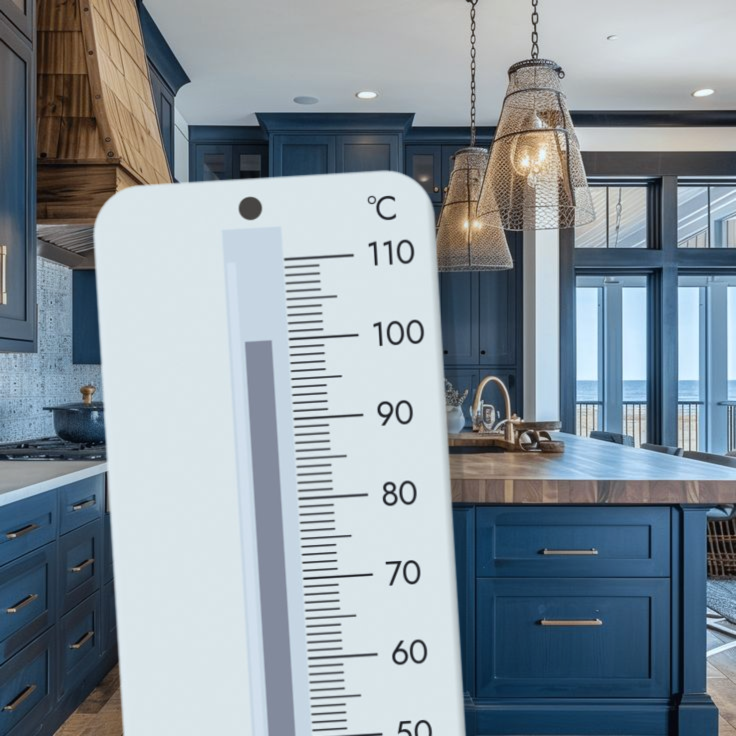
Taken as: 100 °C
